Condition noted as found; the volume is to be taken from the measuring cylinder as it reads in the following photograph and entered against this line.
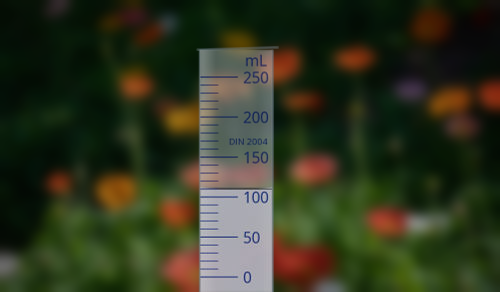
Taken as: 110 mL
